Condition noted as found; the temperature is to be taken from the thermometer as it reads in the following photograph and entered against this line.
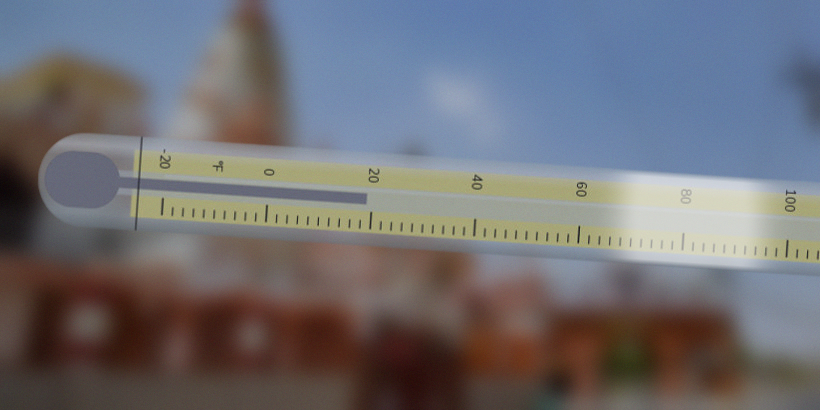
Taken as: 19 °F
